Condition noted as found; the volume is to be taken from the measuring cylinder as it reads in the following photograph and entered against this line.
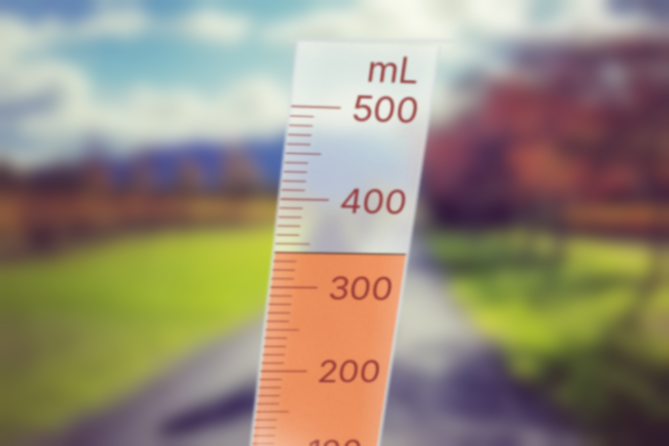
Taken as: 340 mL
